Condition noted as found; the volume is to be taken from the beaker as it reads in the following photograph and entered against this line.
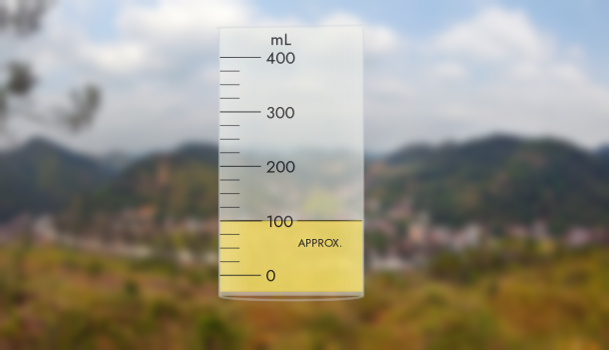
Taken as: 100 mL
